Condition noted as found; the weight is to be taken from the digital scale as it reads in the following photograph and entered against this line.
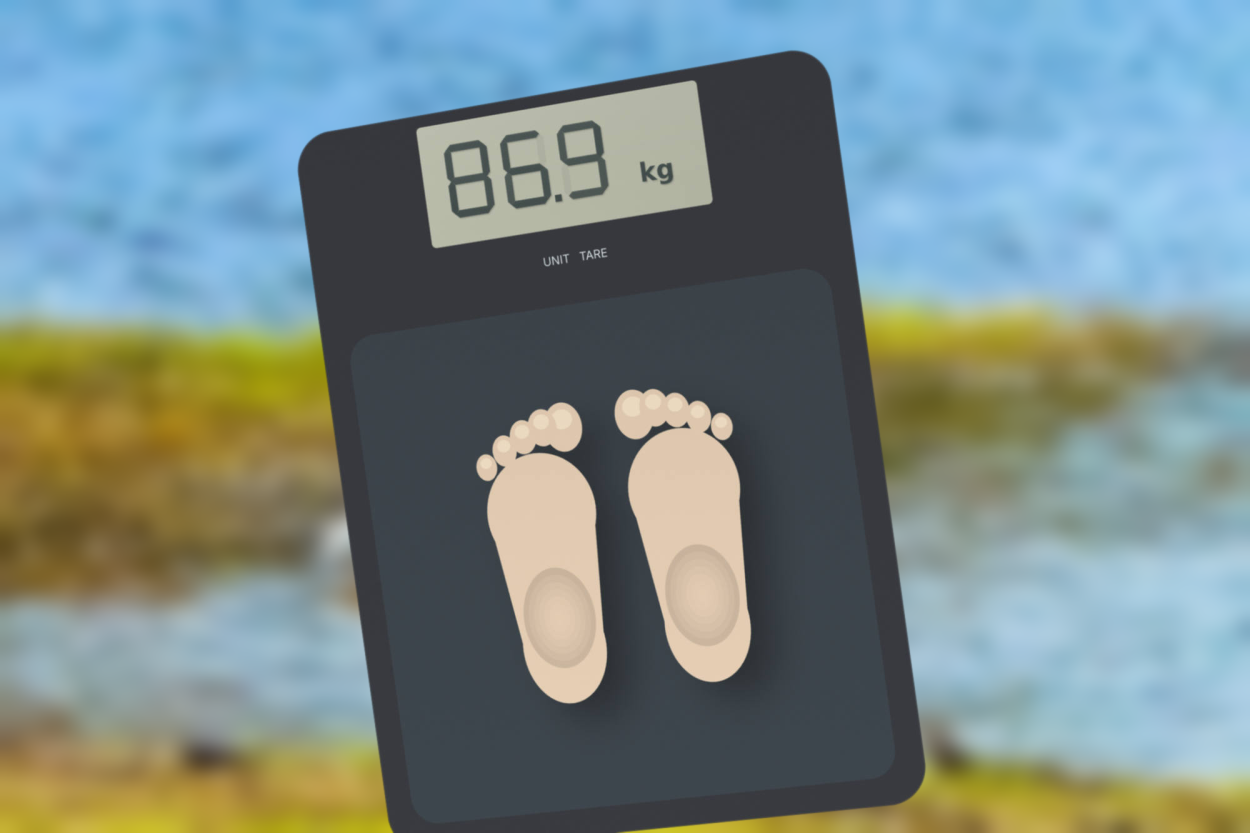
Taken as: 86.9 kg
